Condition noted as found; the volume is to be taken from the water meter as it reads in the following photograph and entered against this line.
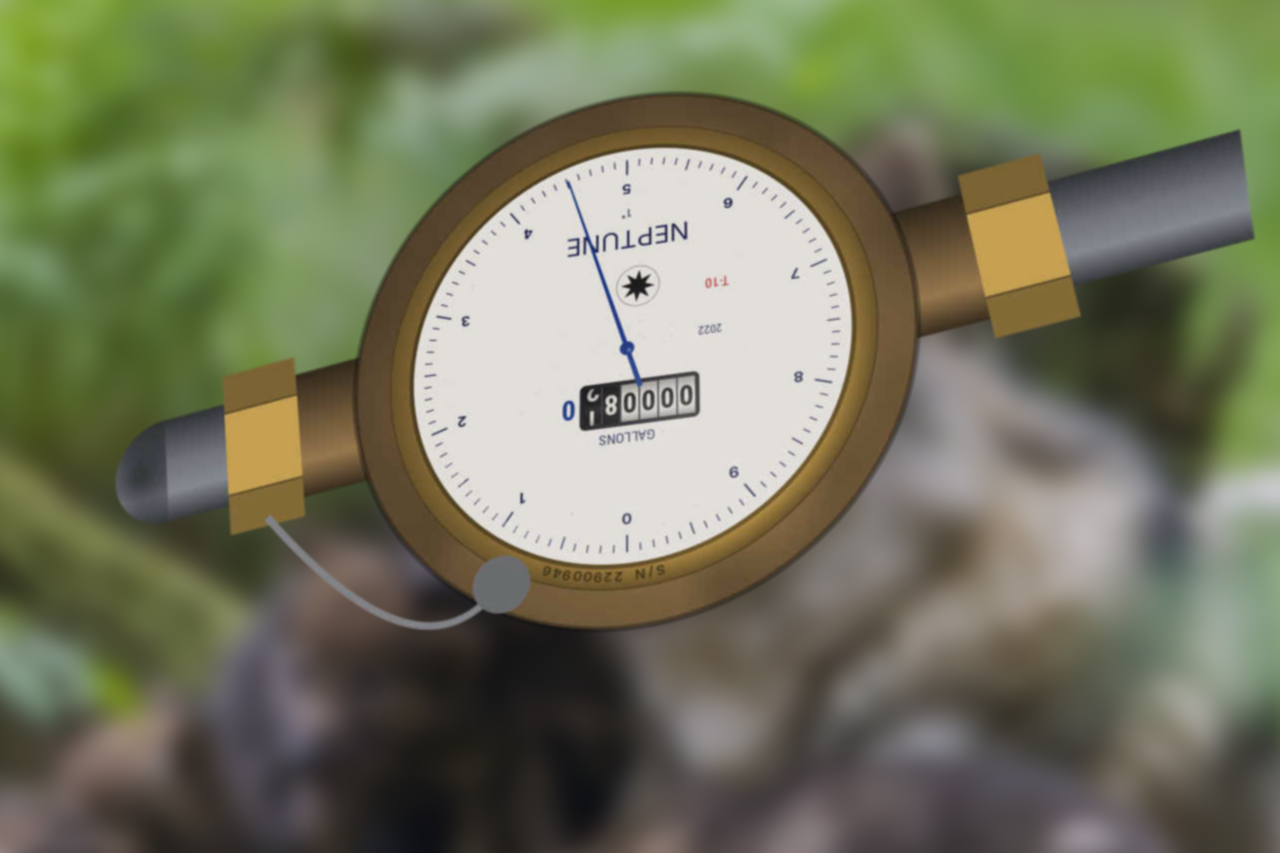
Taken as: 814.5 gal
